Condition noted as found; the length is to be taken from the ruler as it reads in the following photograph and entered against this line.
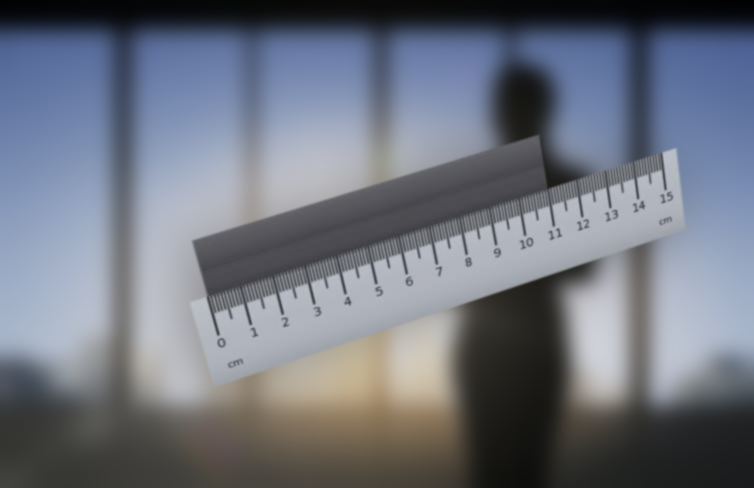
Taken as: 11 cm
